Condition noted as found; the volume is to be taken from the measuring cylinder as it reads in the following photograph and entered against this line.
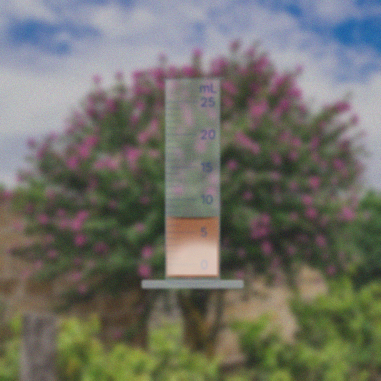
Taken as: 7 mL
